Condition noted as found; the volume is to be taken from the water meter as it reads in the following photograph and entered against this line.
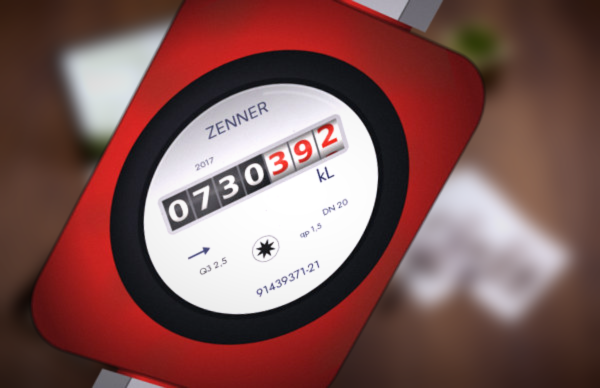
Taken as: 730.392 kL
